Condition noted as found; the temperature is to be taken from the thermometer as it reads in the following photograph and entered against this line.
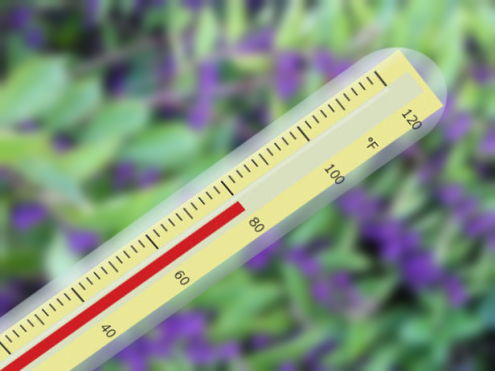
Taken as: 80 °F
